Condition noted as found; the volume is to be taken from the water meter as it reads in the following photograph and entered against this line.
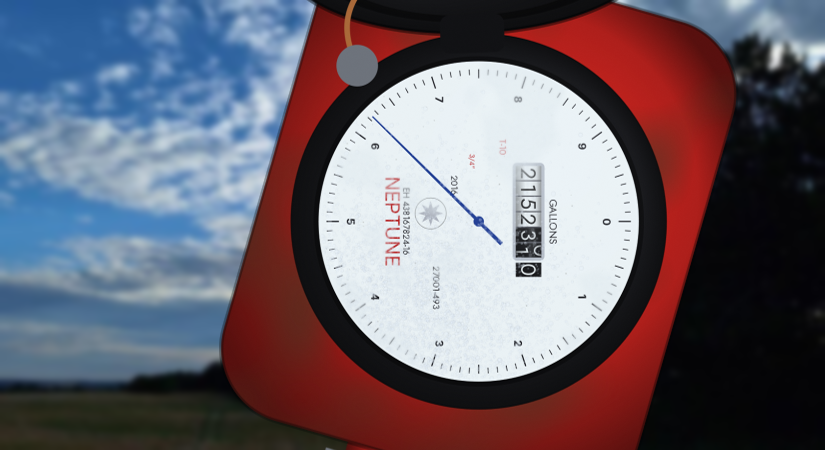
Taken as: 2152306.2 gal
